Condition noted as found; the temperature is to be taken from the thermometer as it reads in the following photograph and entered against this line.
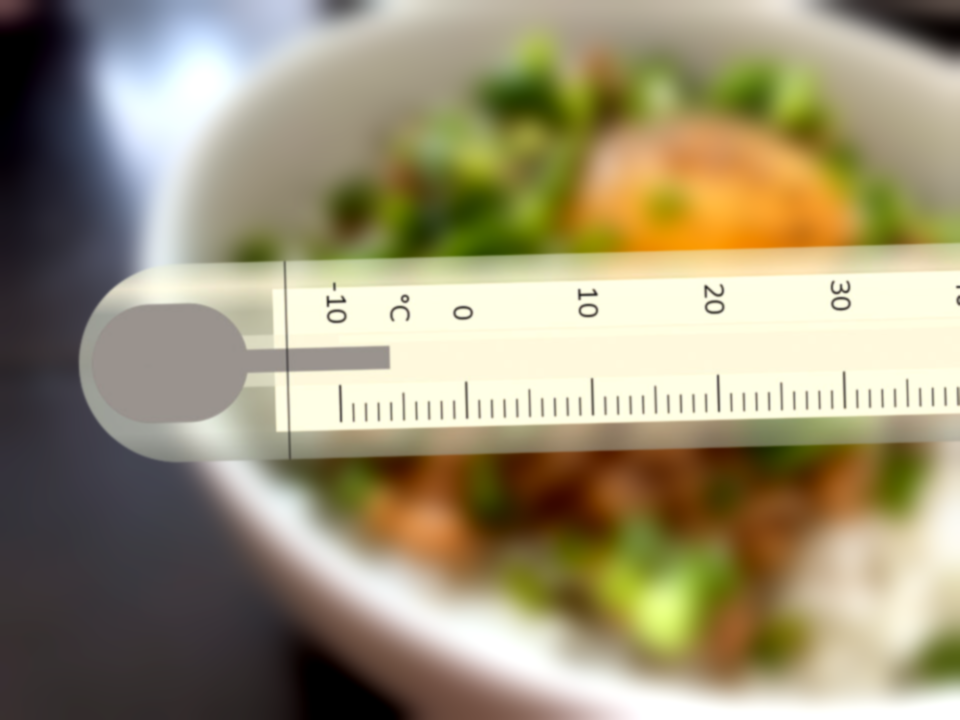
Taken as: -6 °C
